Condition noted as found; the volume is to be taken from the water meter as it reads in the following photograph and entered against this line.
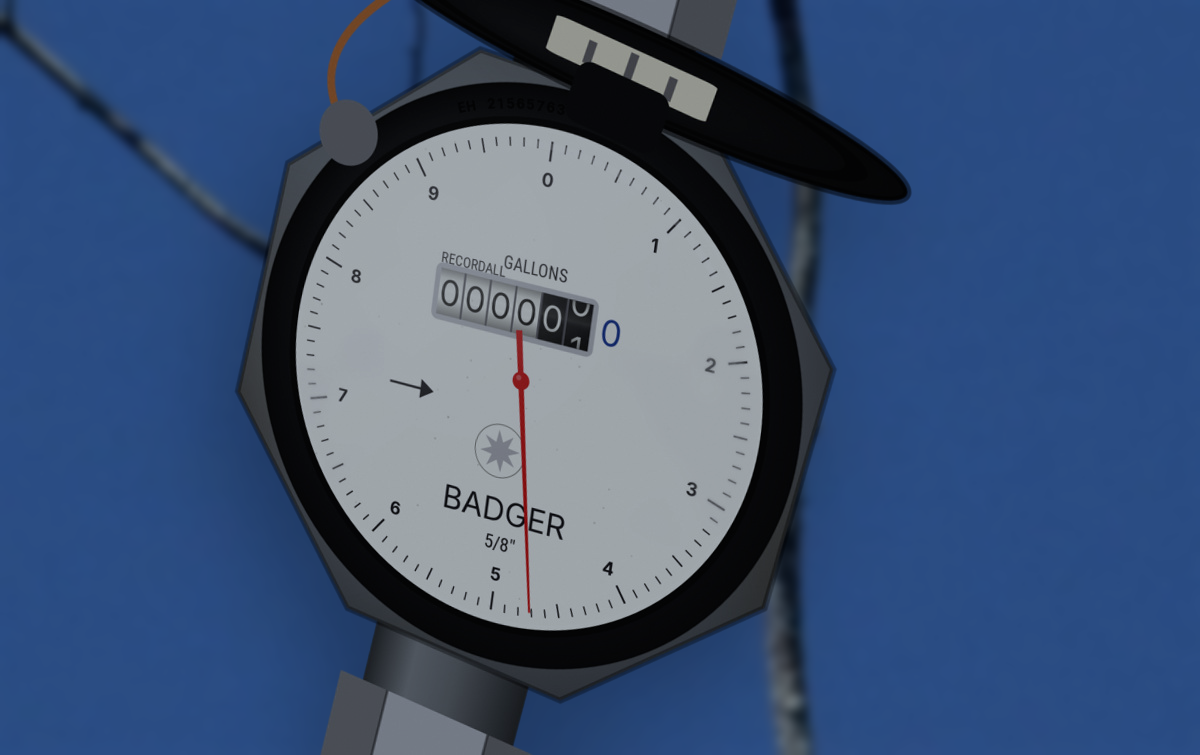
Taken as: 4.7 gal
